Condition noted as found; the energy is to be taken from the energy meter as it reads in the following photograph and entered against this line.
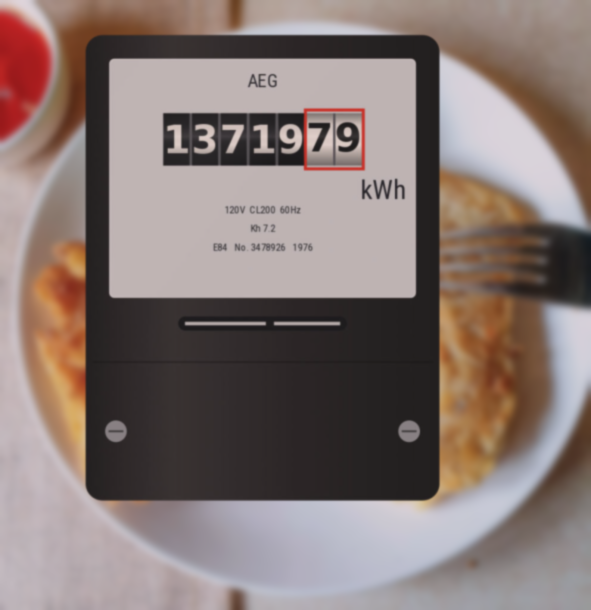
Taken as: 13719.79 kWh
